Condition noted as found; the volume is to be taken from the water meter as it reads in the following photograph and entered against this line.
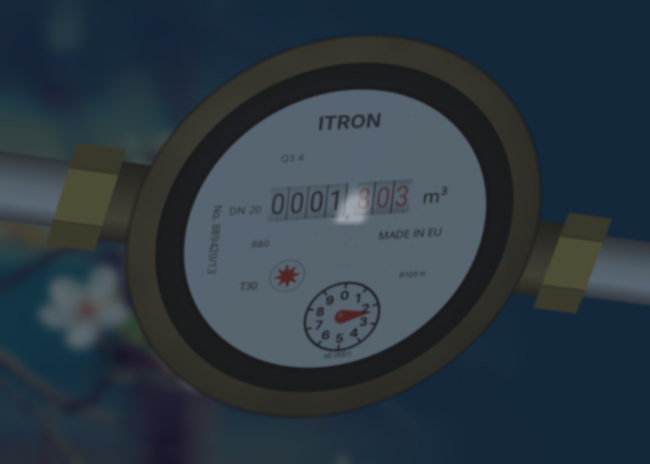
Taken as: 1.8032 m³
